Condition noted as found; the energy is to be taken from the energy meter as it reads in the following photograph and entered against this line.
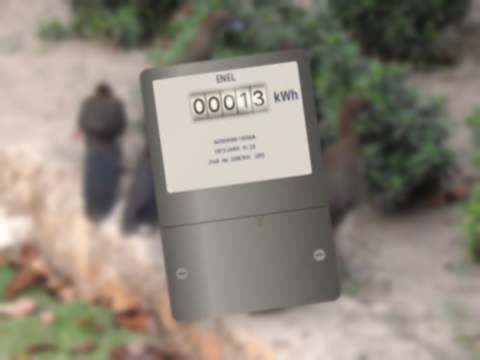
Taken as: 13 kWh
